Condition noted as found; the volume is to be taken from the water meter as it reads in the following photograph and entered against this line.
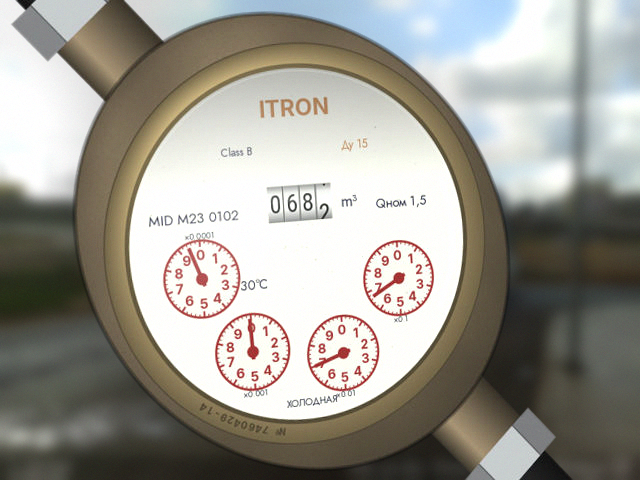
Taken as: 681.6699 m³
